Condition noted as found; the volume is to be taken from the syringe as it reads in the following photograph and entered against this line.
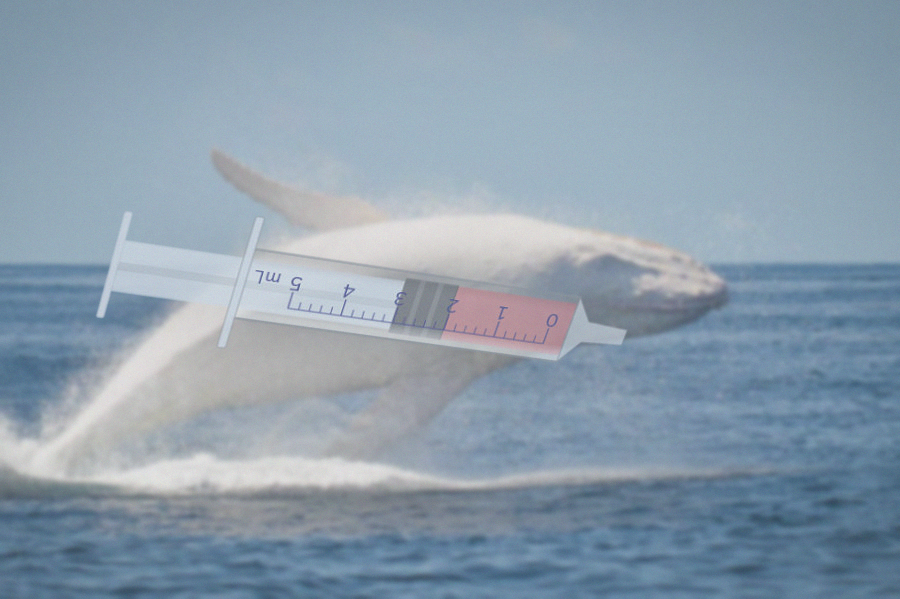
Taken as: 2 mL
